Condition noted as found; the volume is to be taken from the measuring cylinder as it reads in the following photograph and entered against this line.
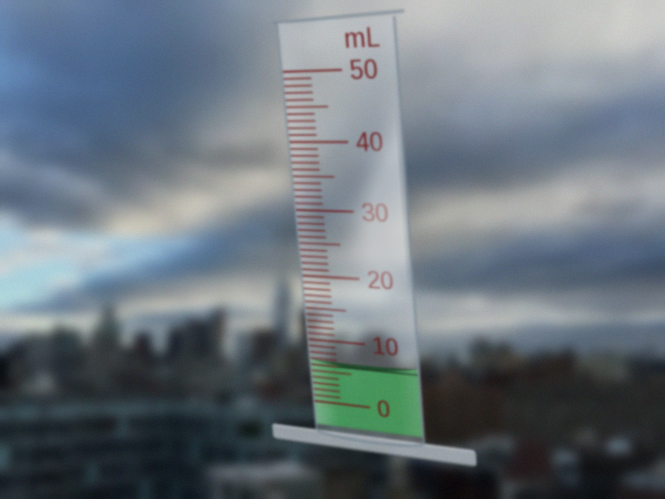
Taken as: 6 mL
